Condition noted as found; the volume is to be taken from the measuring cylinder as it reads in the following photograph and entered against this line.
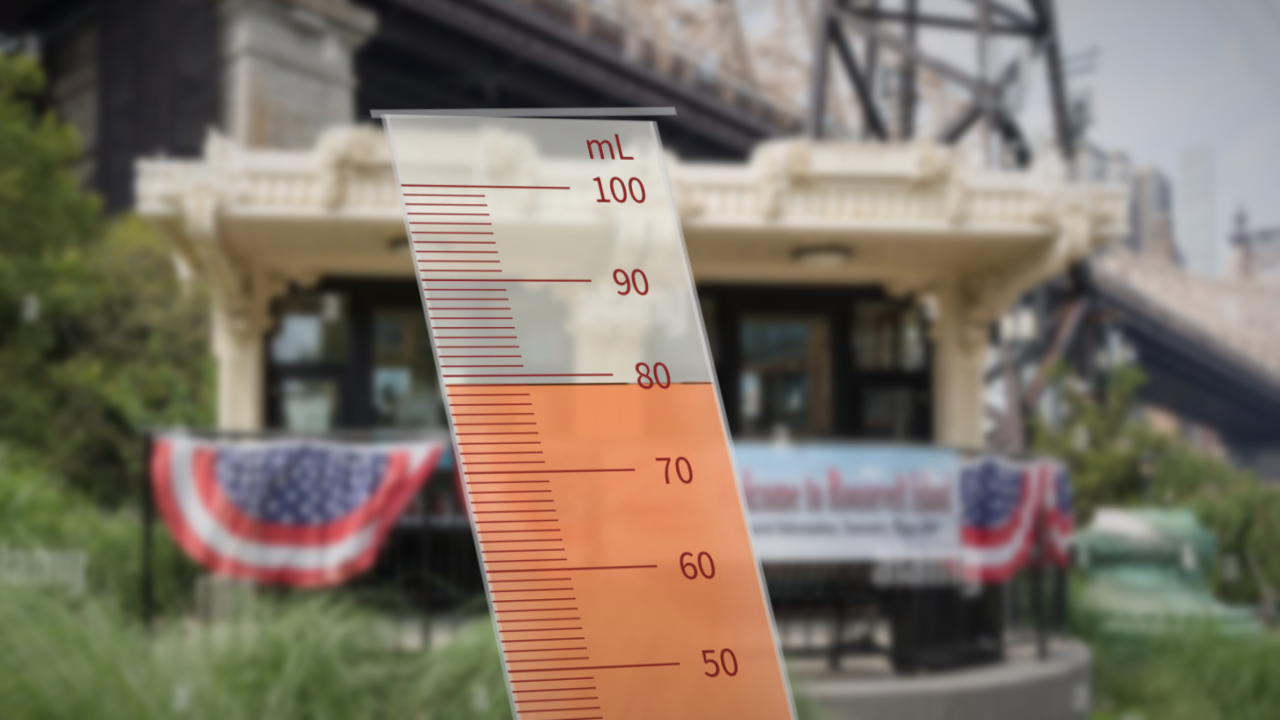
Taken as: 79 mL
